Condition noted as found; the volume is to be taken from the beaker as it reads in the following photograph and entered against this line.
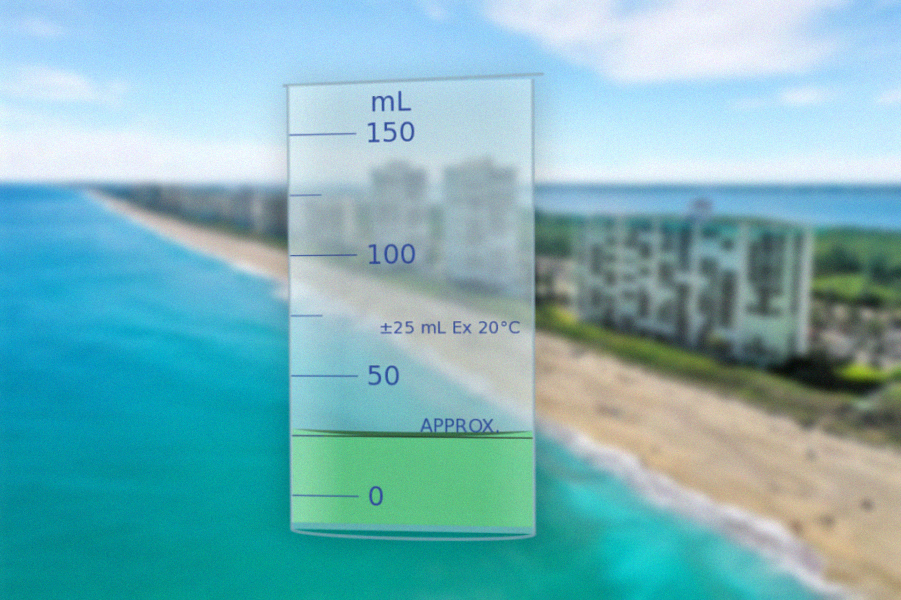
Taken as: 25 mL
